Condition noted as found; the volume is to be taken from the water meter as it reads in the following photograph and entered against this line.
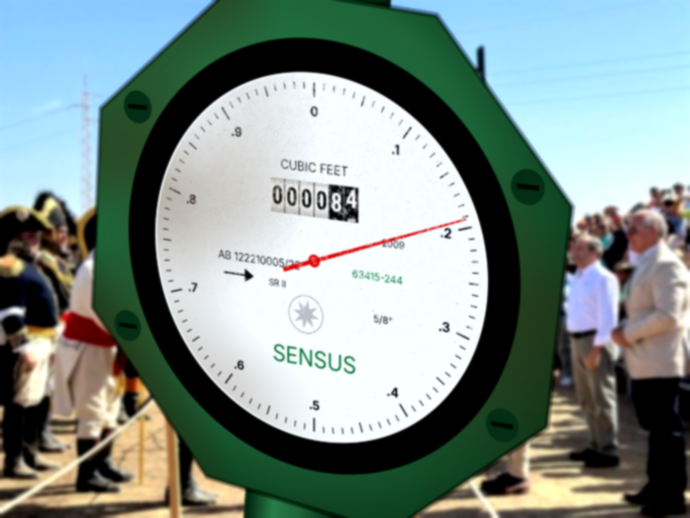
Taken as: 84.19 ft³
